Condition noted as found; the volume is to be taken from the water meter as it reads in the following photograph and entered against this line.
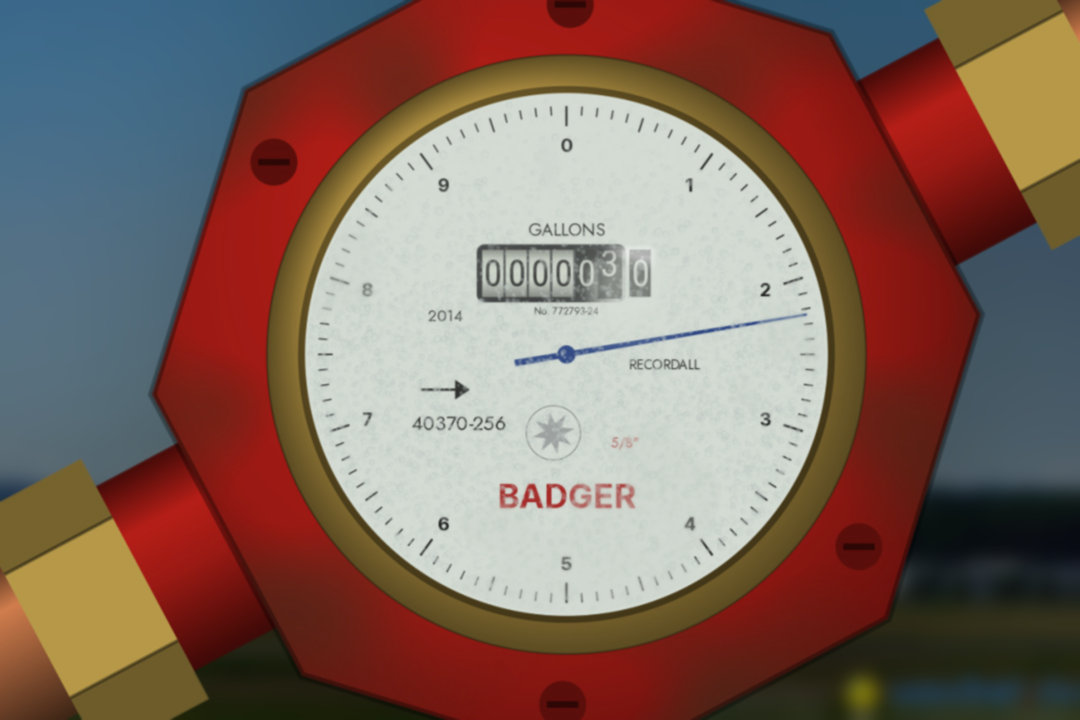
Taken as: 32.2 gal
